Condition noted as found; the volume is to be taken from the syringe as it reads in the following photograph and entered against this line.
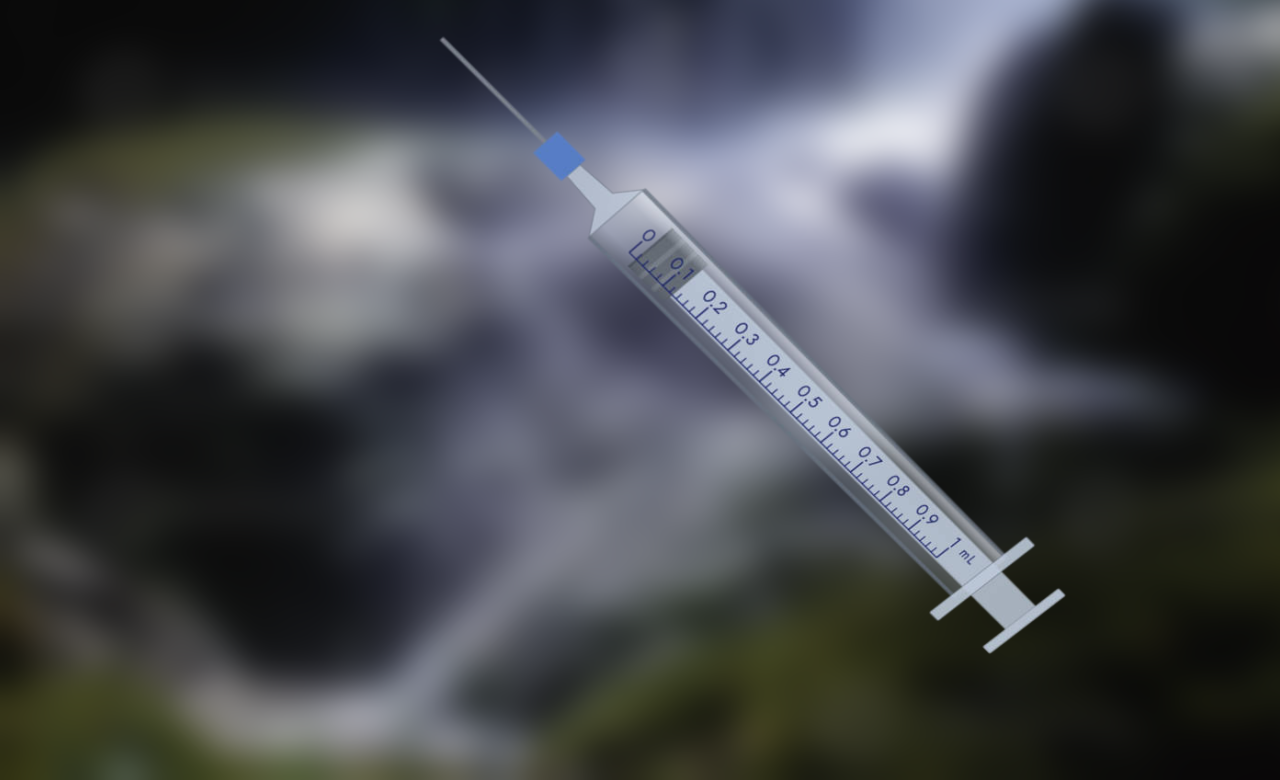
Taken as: 0.02 mL
